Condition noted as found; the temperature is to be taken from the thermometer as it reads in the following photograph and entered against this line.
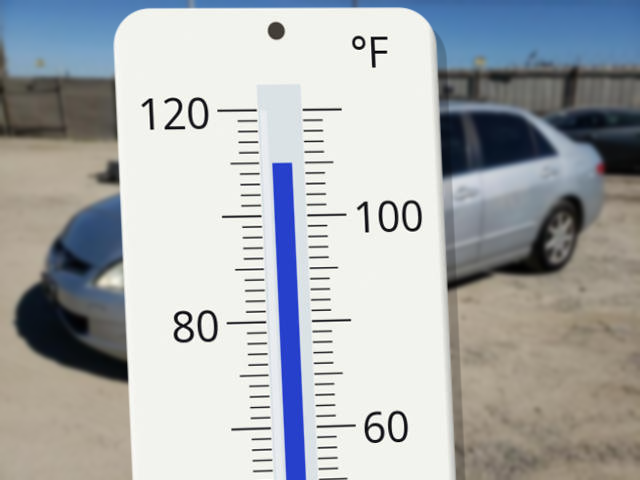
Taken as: 110 °F
